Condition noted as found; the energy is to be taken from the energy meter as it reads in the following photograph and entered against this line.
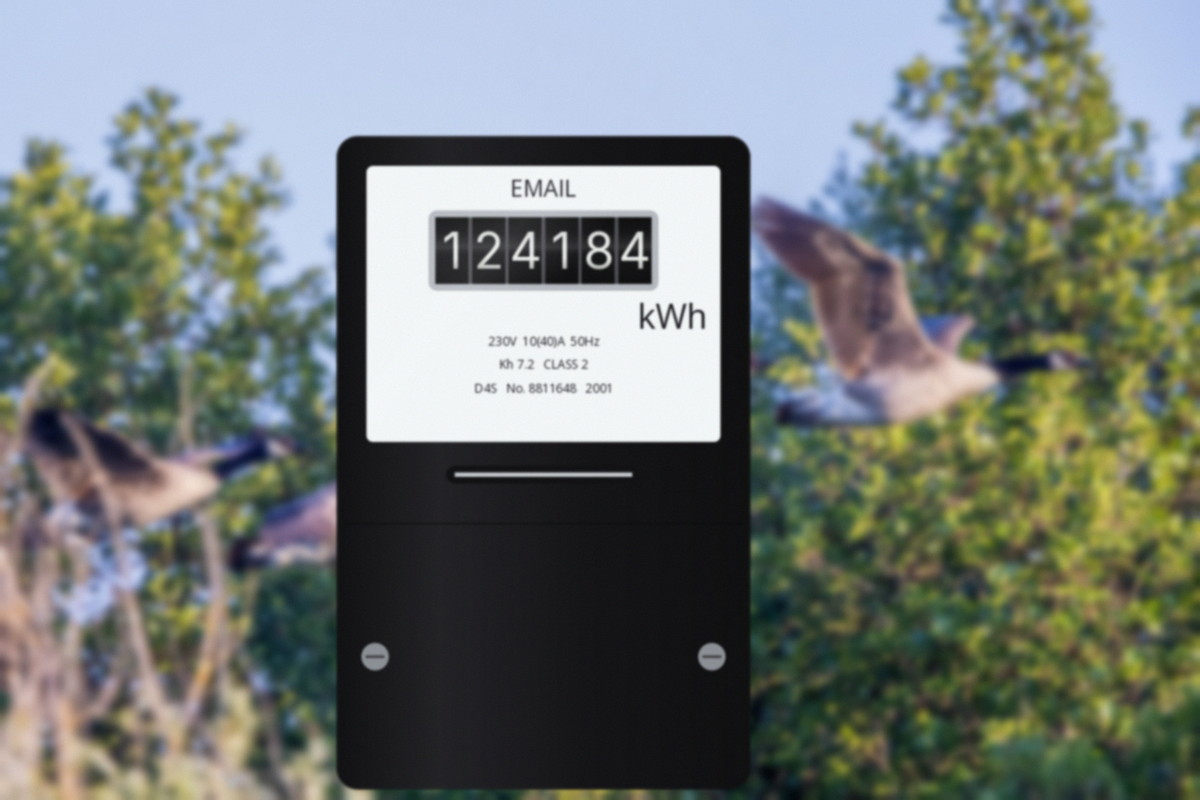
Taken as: 124184 kWh
